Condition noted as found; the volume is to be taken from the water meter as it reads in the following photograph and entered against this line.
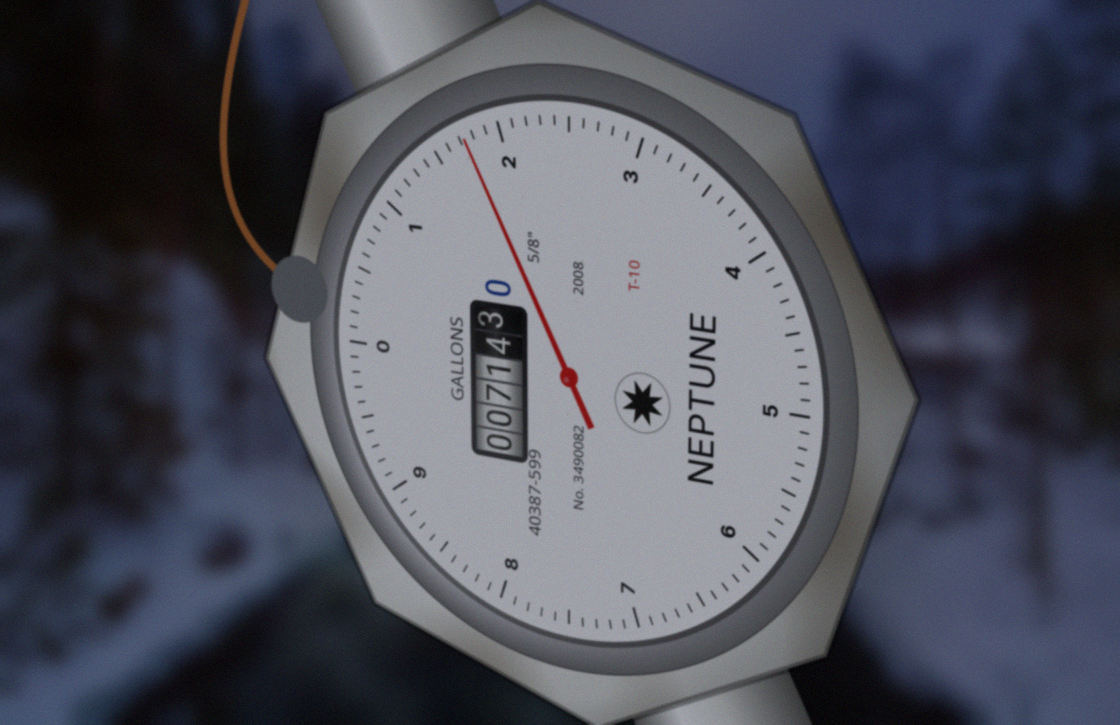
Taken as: 71431.7 gal
